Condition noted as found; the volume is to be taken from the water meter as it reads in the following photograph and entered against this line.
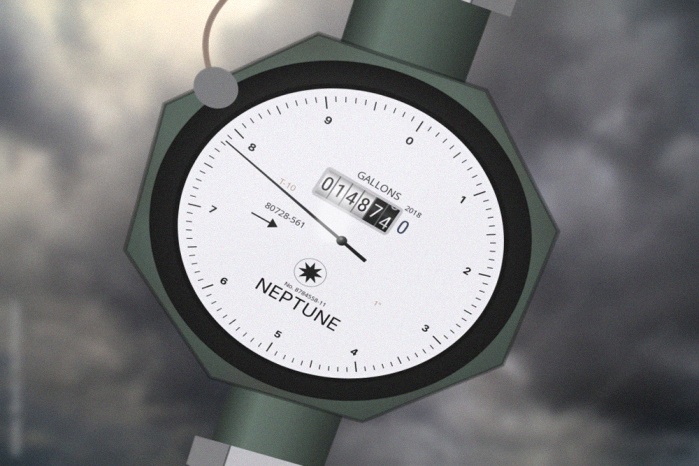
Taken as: 148737.8 gal
